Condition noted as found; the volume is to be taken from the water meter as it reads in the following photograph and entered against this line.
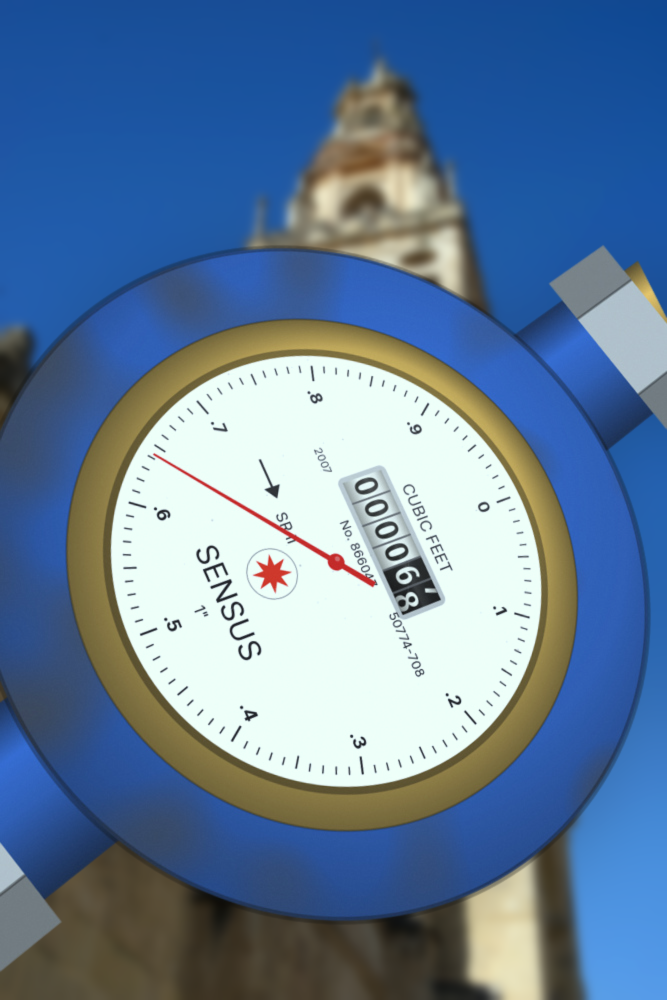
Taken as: 67.64 ft³
